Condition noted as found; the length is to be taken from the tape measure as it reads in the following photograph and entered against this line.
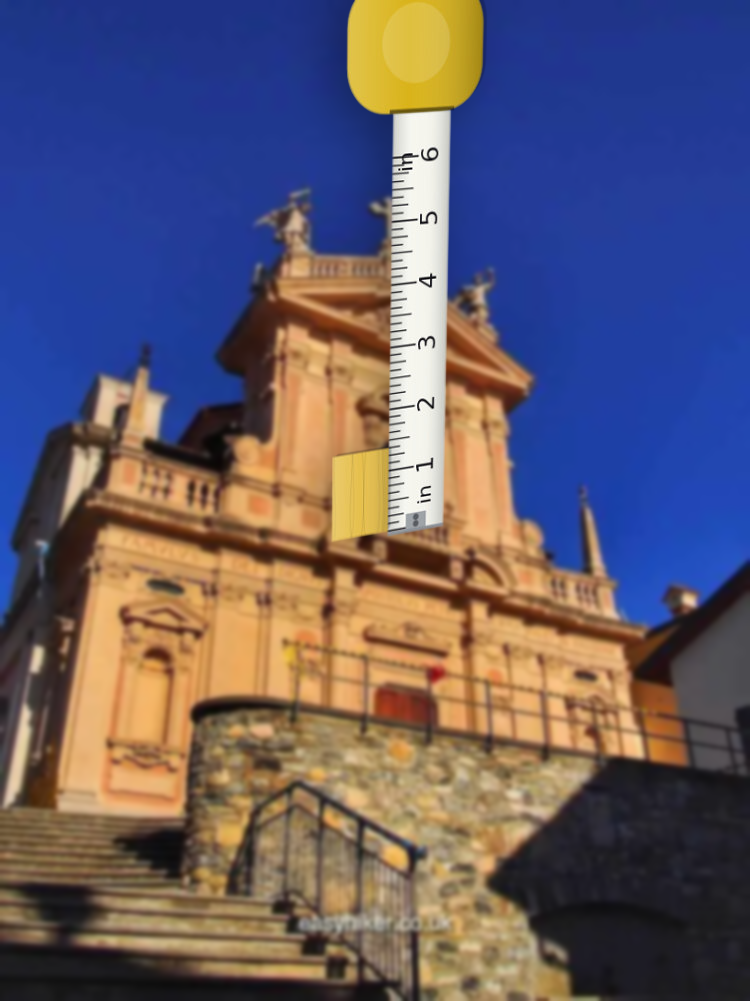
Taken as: 1.375 in
